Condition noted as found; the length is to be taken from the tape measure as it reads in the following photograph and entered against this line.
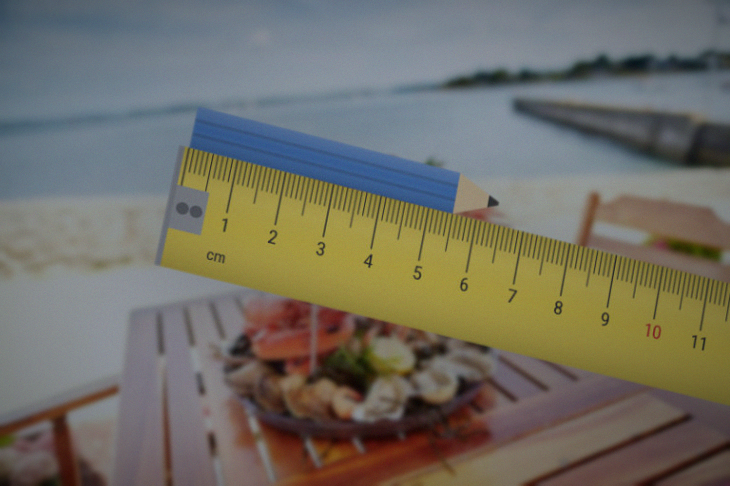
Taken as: 6.4 cm
